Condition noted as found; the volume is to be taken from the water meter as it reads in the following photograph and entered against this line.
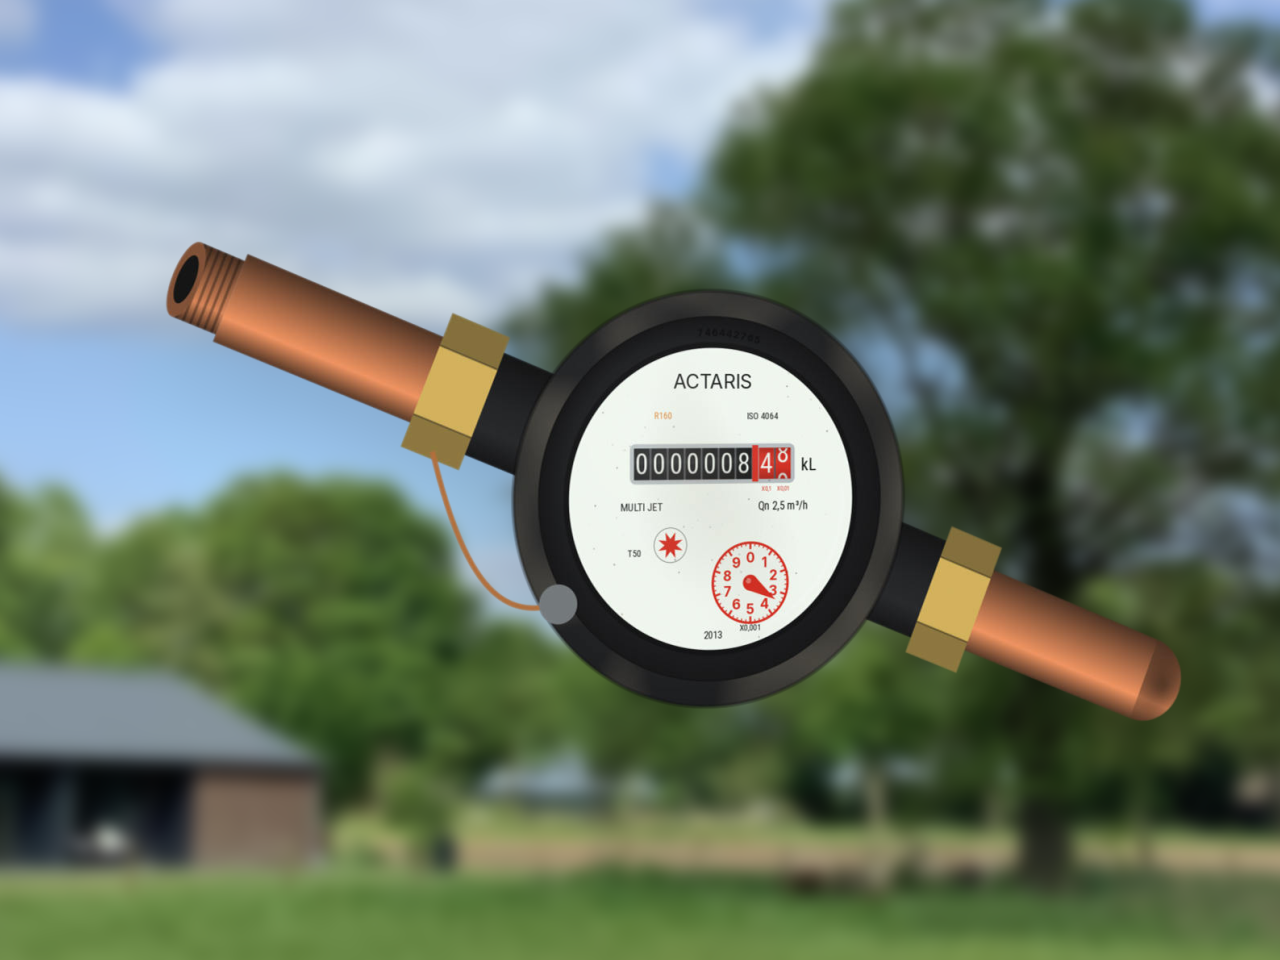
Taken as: 8.483 kL
